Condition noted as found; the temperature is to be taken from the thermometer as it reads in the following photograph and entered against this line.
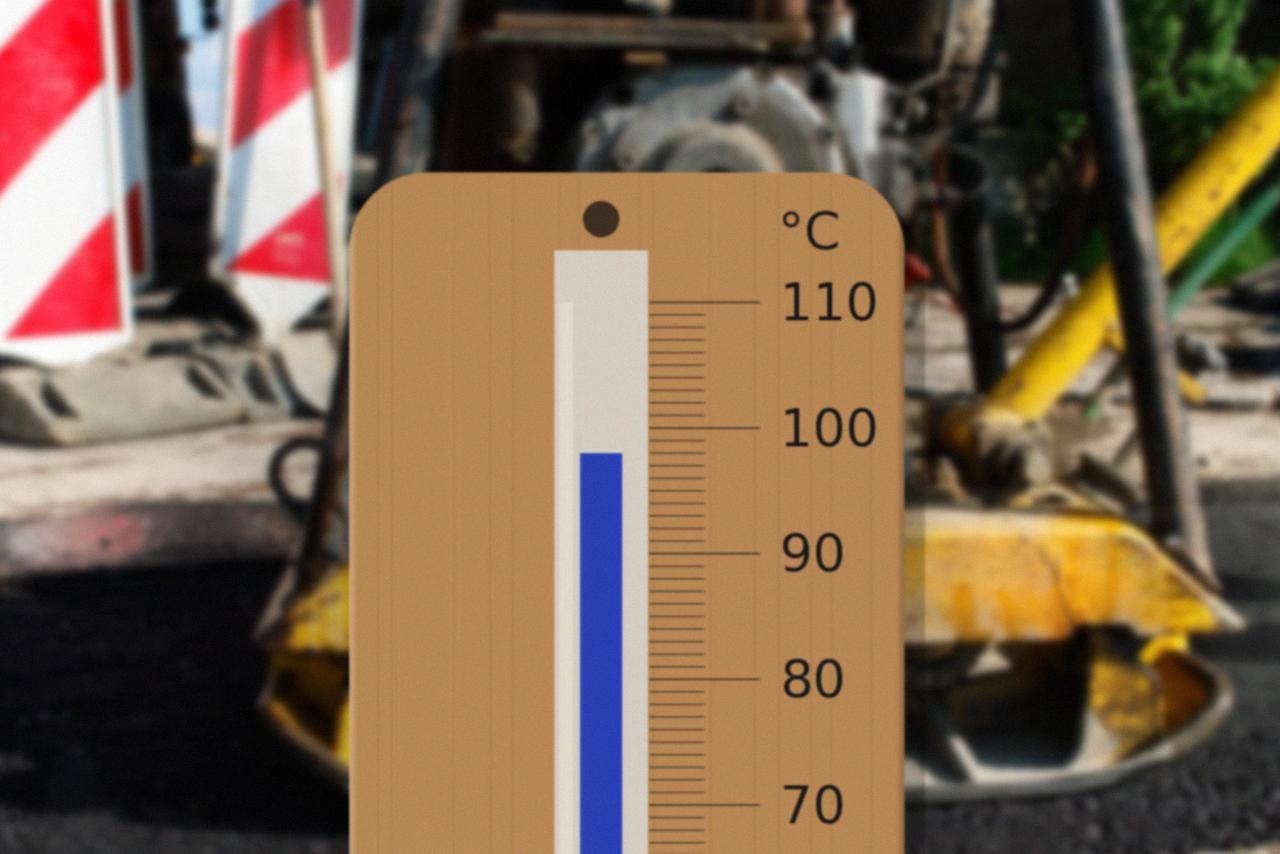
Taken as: 98 °C
